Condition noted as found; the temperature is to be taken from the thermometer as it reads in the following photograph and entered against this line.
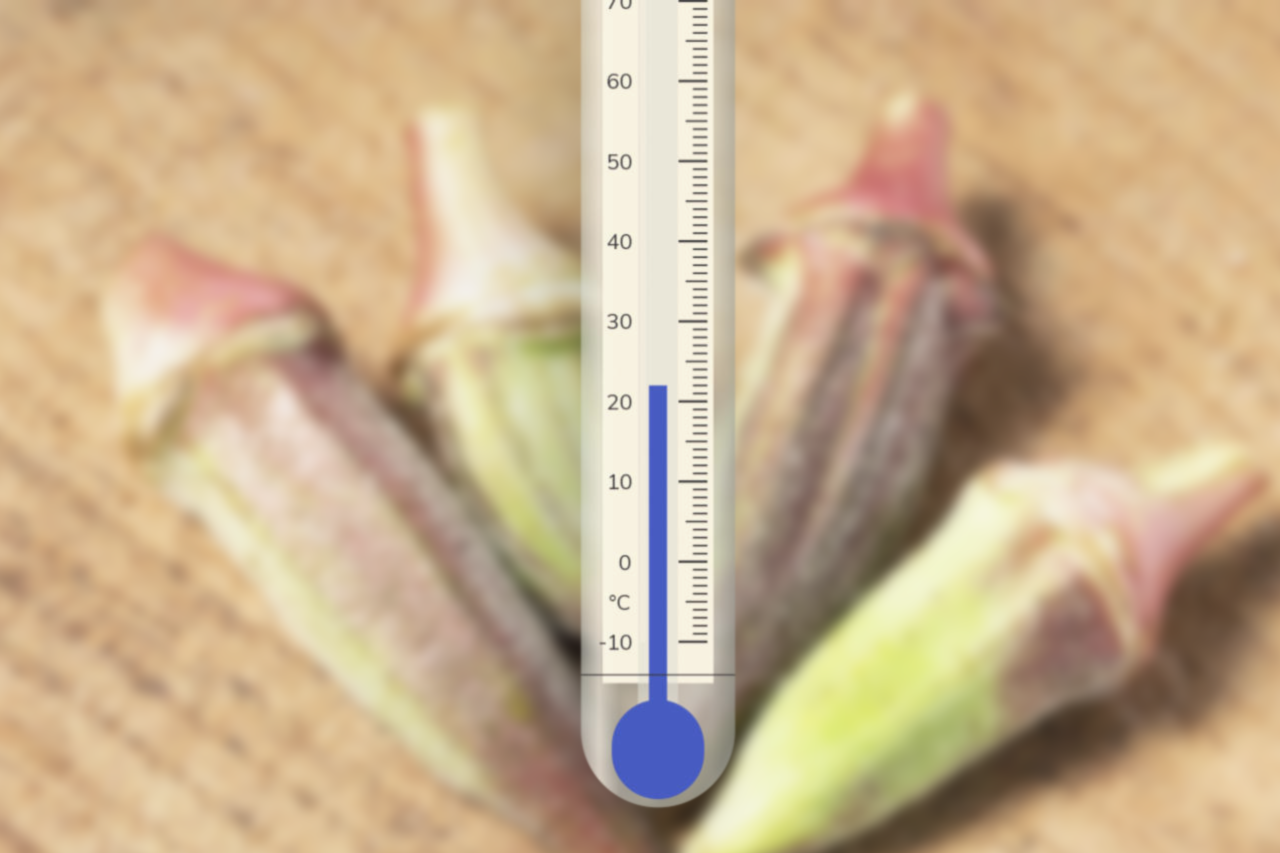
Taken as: 22 °C
